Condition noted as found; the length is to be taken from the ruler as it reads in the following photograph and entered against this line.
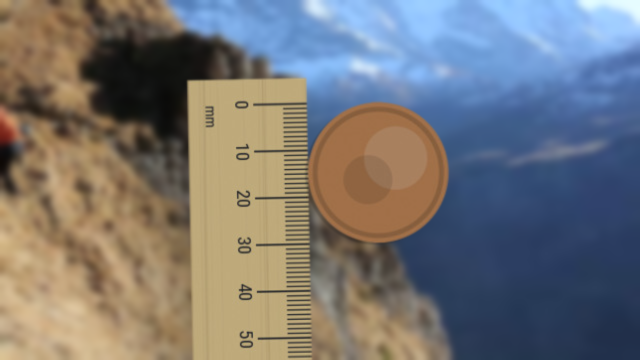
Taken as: 30 mm
